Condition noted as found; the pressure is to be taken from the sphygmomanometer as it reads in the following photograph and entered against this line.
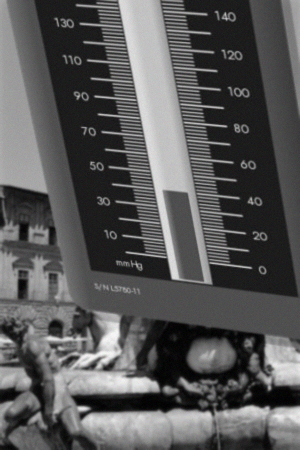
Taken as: 40 mmHg
